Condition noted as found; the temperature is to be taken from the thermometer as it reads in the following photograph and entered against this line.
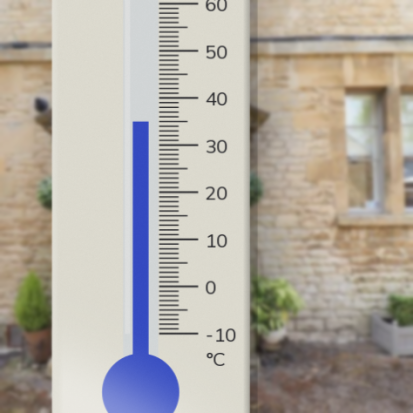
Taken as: 35 °C
